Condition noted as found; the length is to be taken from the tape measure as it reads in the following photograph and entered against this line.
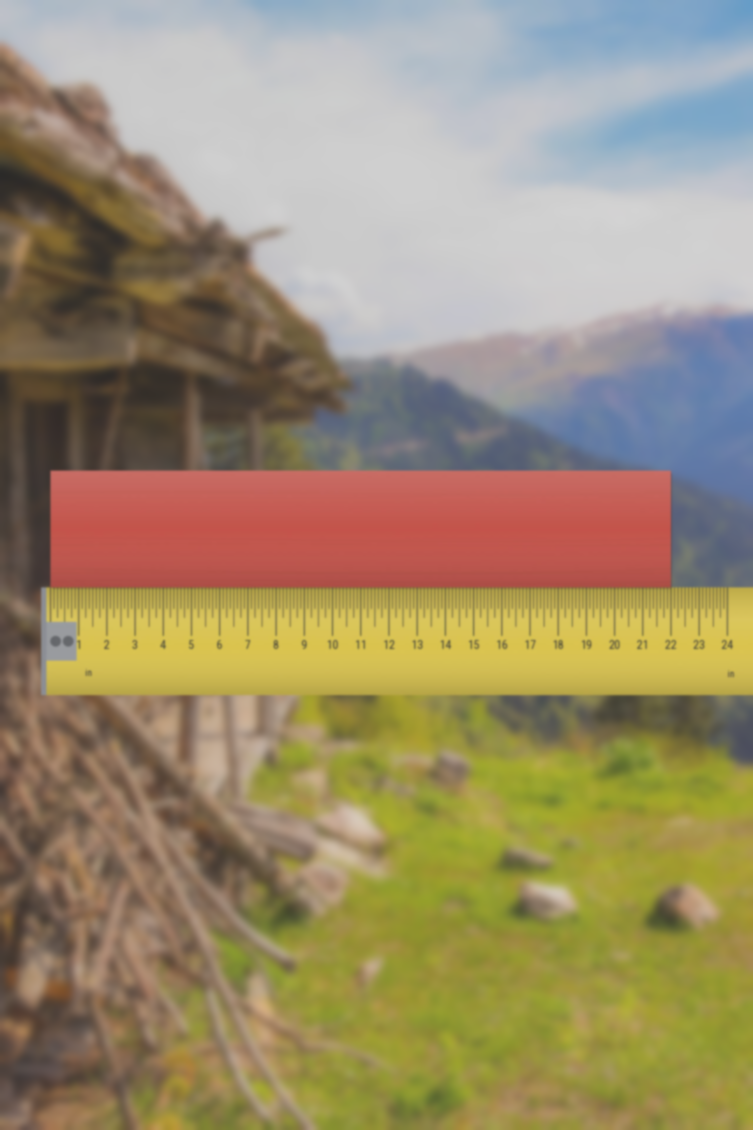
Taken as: 22 in
